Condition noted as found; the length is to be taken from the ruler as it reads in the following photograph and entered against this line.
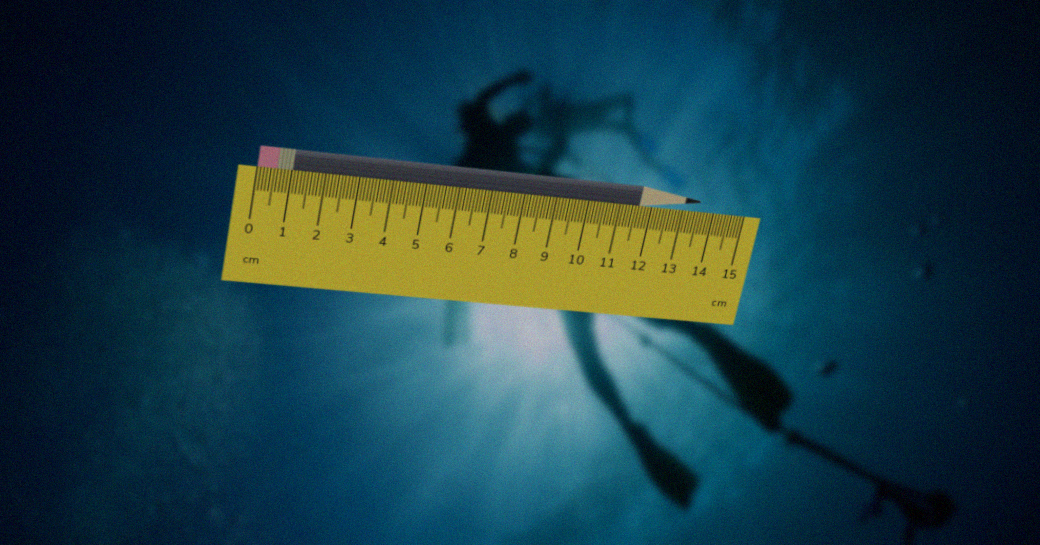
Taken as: 13.5 cm
